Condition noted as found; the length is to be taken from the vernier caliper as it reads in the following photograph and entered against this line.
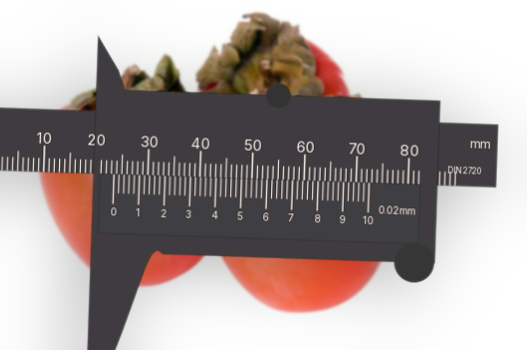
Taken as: 23.5 mm
